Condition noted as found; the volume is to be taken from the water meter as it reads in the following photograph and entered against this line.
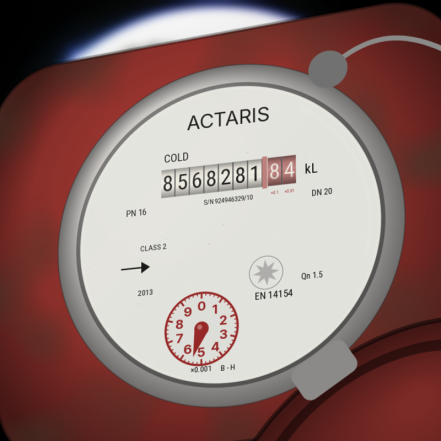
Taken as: 8568281.845 kL
